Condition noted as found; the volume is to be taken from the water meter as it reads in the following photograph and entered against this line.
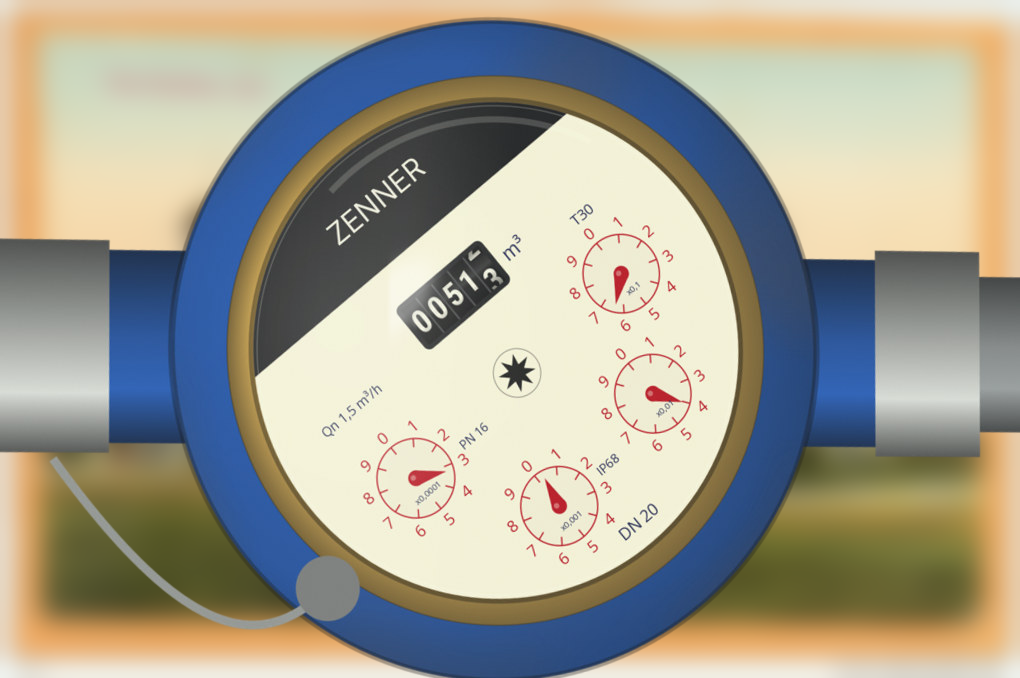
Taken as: 512.6403 m³
